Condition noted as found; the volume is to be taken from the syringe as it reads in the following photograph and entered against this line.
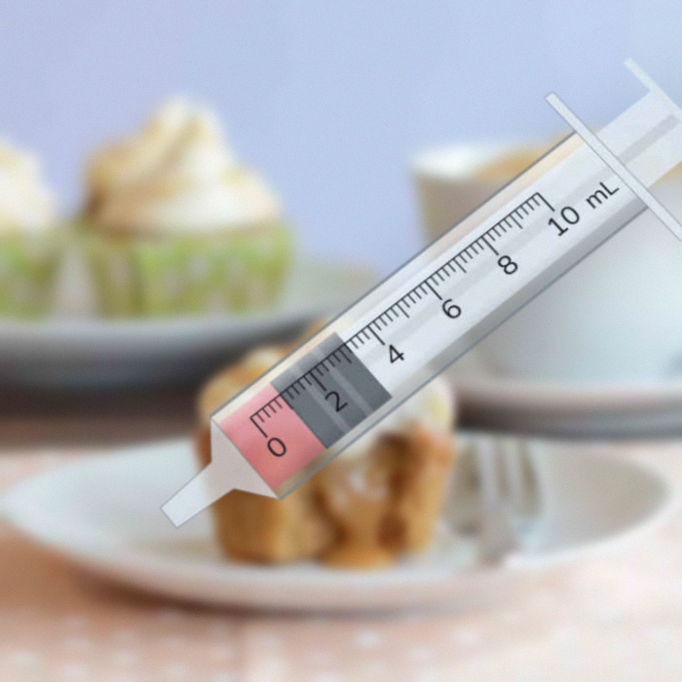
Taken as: 1 mL
